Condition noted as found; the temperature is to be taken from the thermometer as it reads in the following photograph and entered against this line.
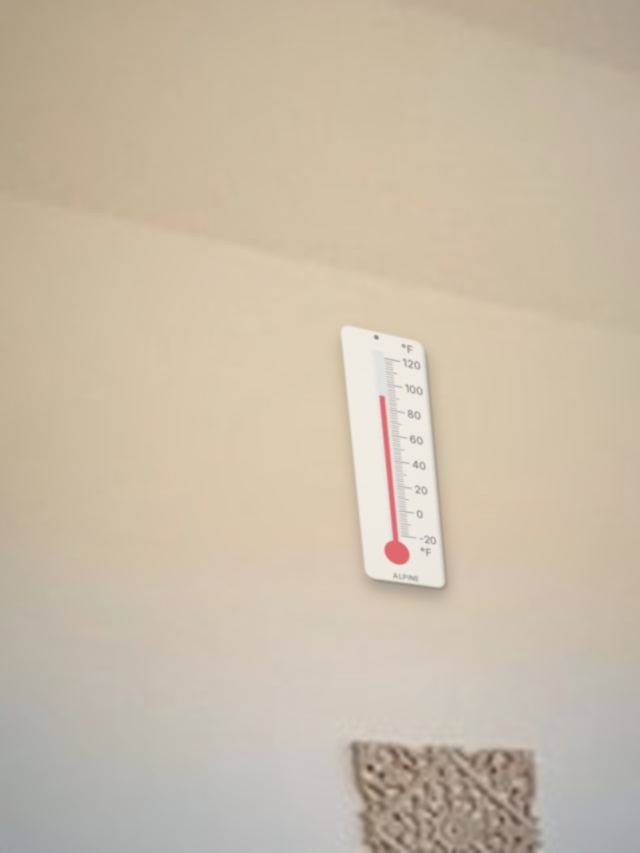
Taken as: 90 °F
